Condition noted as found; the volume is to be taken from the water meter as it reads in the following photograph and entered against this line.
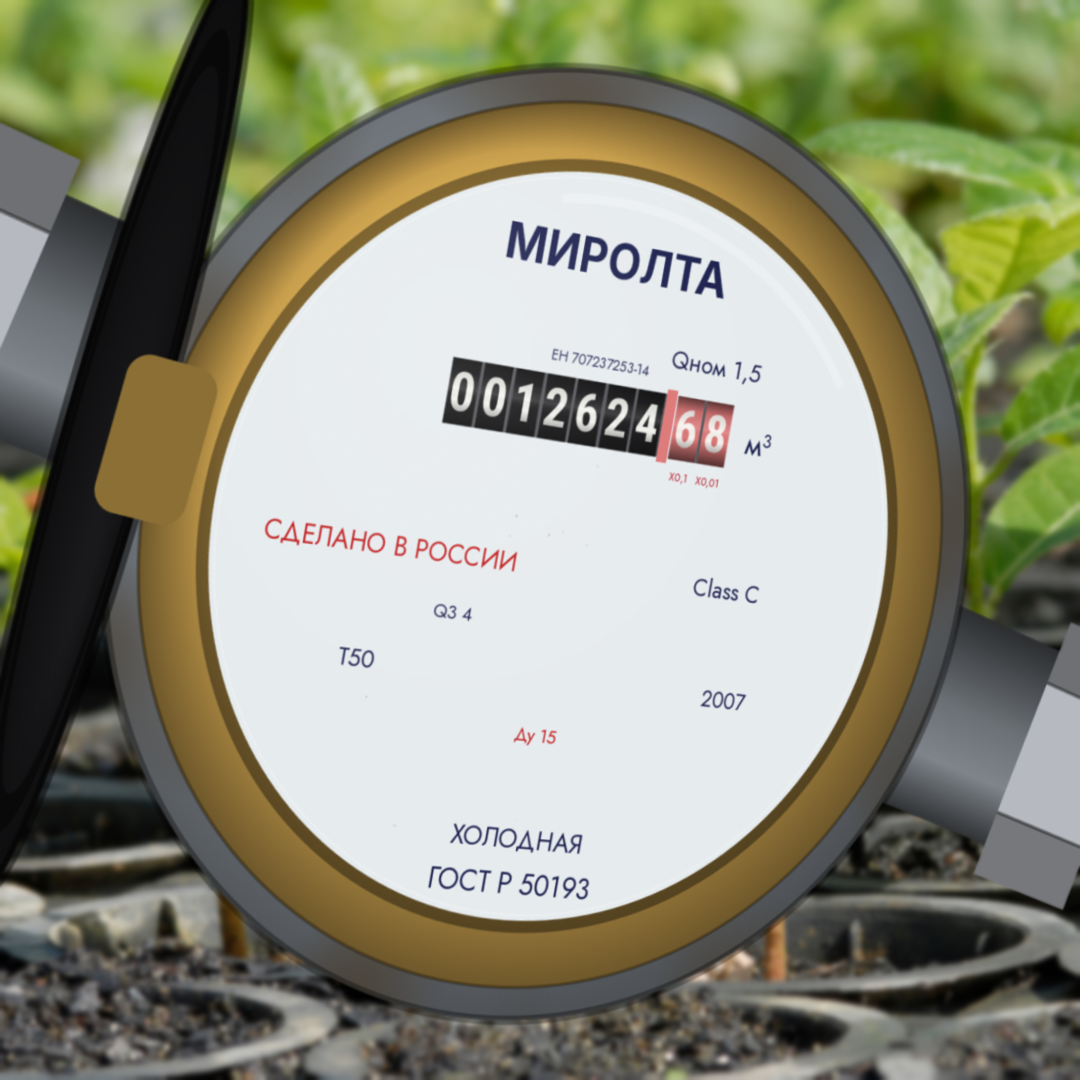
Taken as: 12624.68 m³
